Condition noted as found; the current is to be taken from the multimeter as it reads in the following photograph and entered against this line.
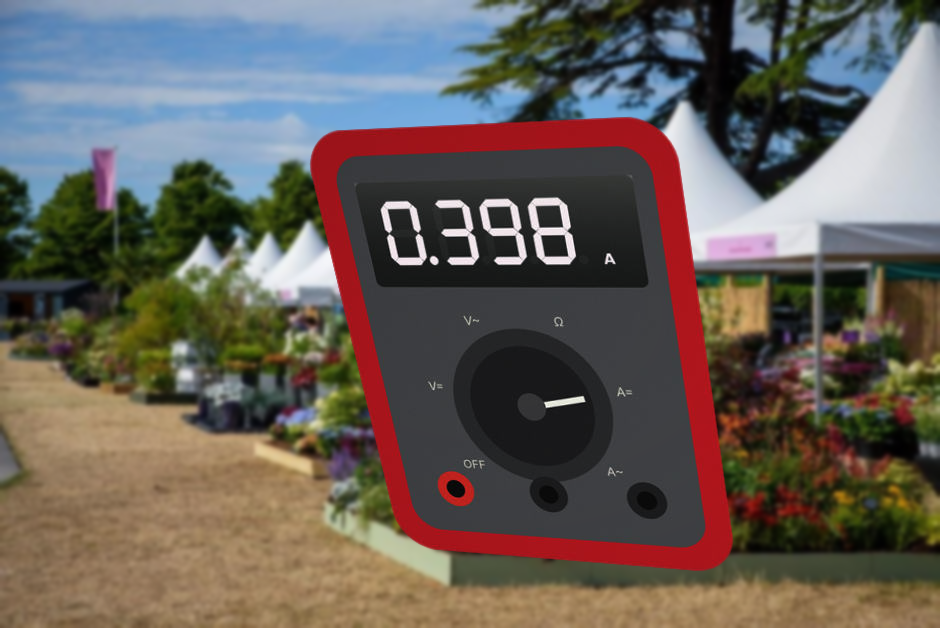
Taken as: 0.398 A
